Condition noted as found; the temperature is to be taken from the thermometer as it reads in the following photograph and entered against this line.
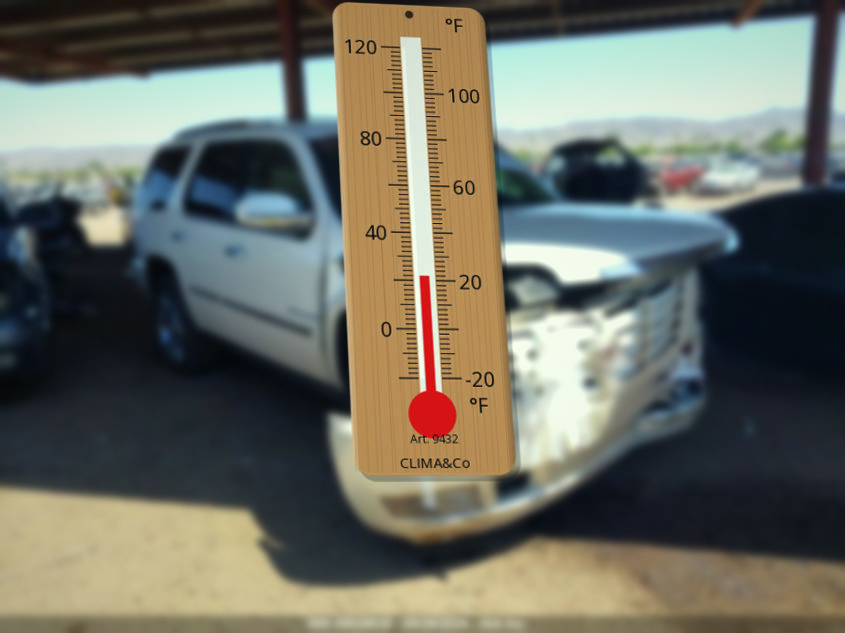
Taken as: 22 °F
